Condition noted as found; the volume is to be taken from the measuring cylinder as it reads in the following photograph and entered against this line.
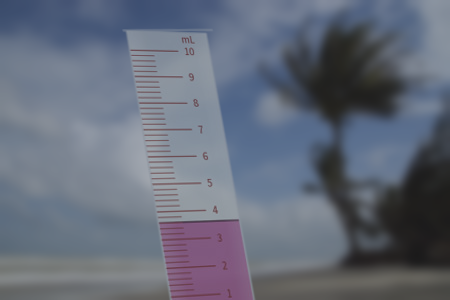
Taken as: 3.6 mL
